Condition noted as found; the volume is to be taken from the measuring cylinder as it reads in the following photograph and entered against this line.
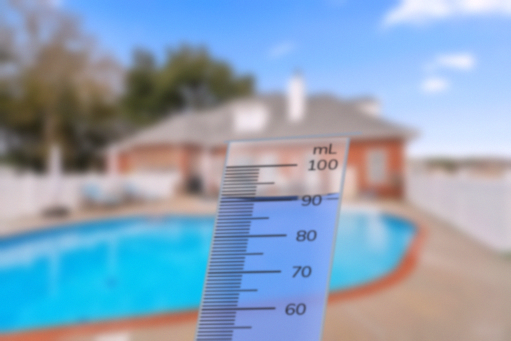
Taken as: 90 mL
